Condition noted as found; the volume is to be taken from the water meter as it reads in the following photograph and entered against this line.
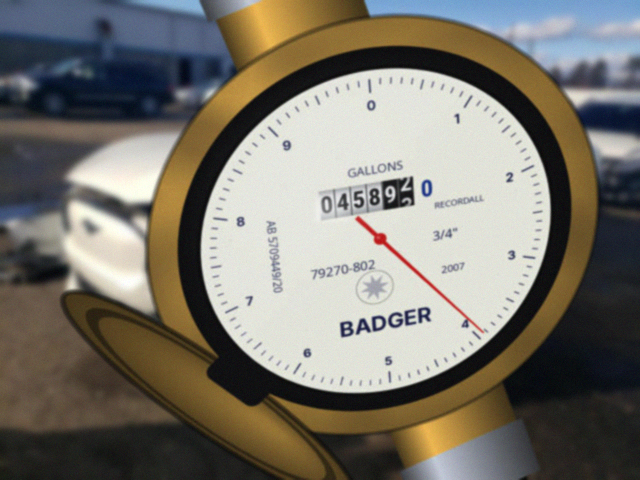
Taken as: 458923.9 gal
